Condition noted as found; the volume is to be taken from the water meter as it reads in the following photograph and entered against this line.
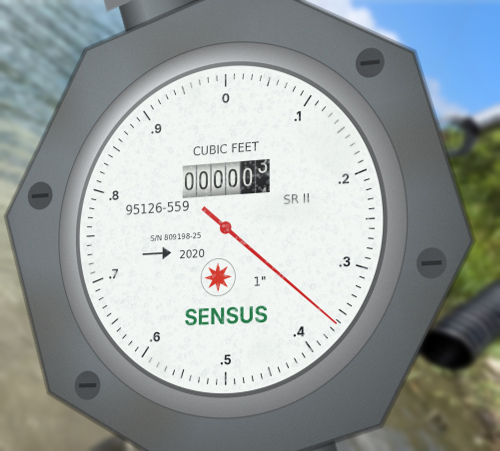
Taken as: 3.36 ft³
